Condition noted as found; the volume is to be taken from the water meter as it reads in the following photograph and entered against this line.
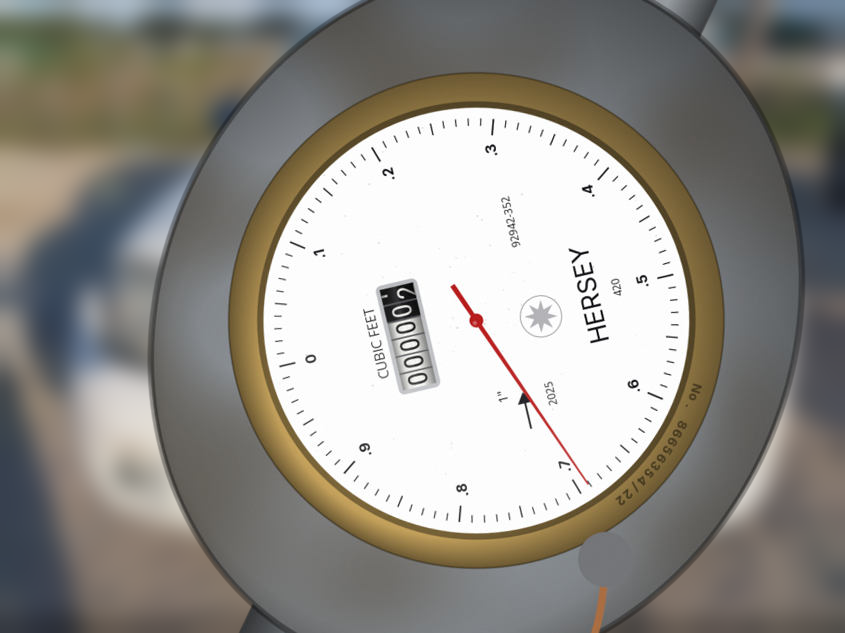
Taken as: 1.69 ft³
